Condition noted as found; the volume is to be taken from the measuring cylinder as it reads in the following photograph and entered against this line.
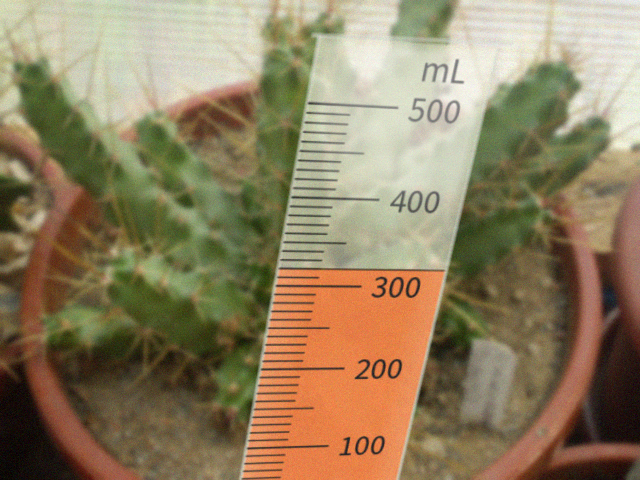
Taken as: 320 mL
